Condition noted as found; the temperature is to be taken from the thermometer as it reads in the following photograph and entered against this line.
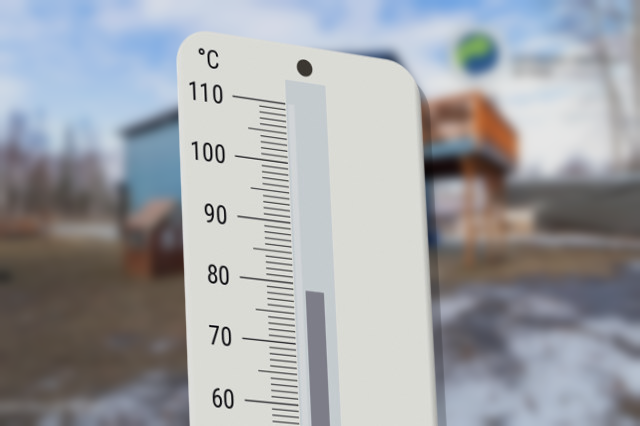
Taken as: 79 °C
